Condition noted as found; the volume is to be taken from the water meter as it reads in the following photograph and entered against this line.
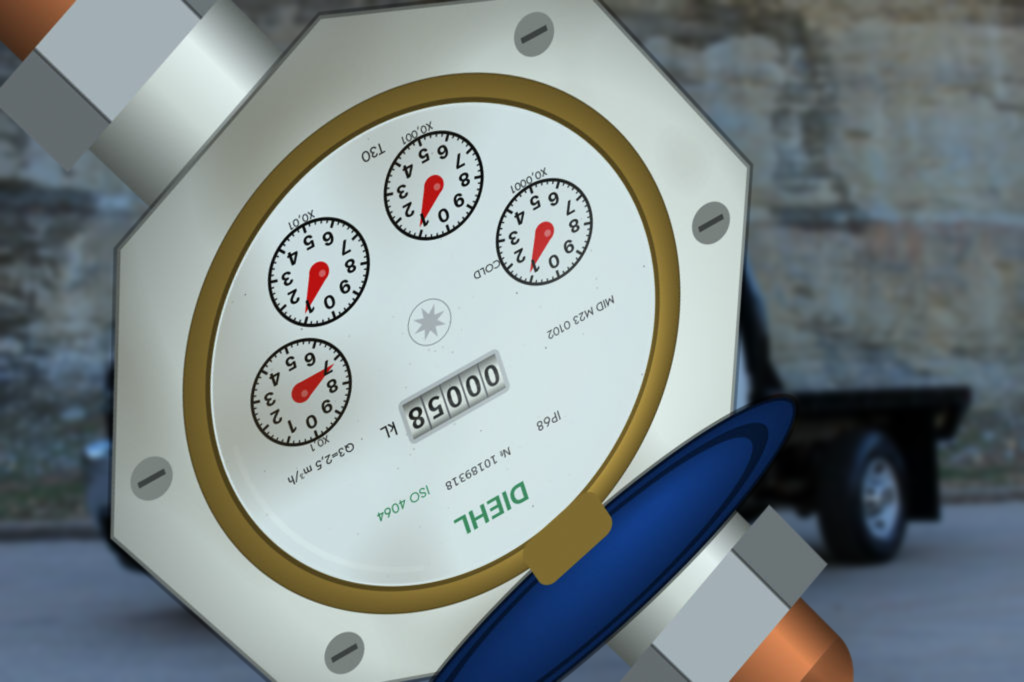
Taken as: 58.7111 kL
